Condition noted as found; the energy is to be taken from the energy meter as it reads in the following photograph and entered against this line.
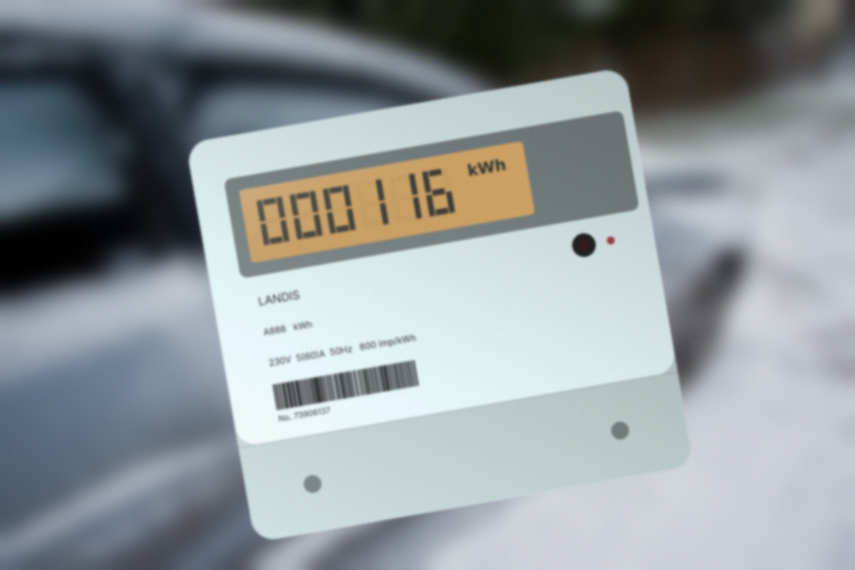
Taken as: 116 kWh
